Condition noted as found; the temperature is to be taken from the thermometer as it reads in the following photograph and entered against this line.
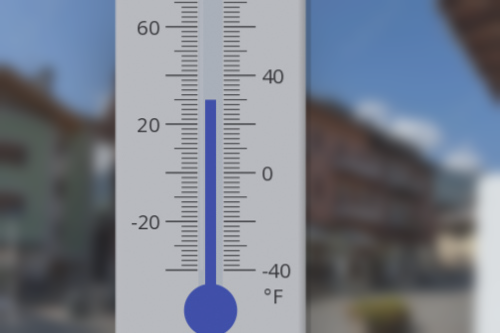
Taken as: 30 °F
